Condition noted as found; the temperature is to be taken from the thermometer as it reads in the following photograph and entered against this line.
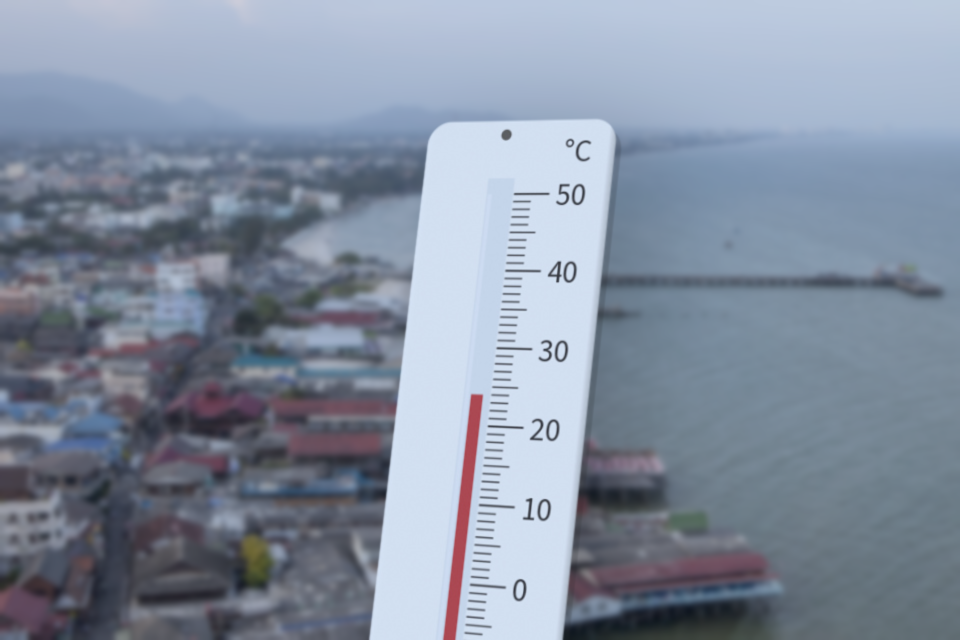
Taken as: 24 °C
